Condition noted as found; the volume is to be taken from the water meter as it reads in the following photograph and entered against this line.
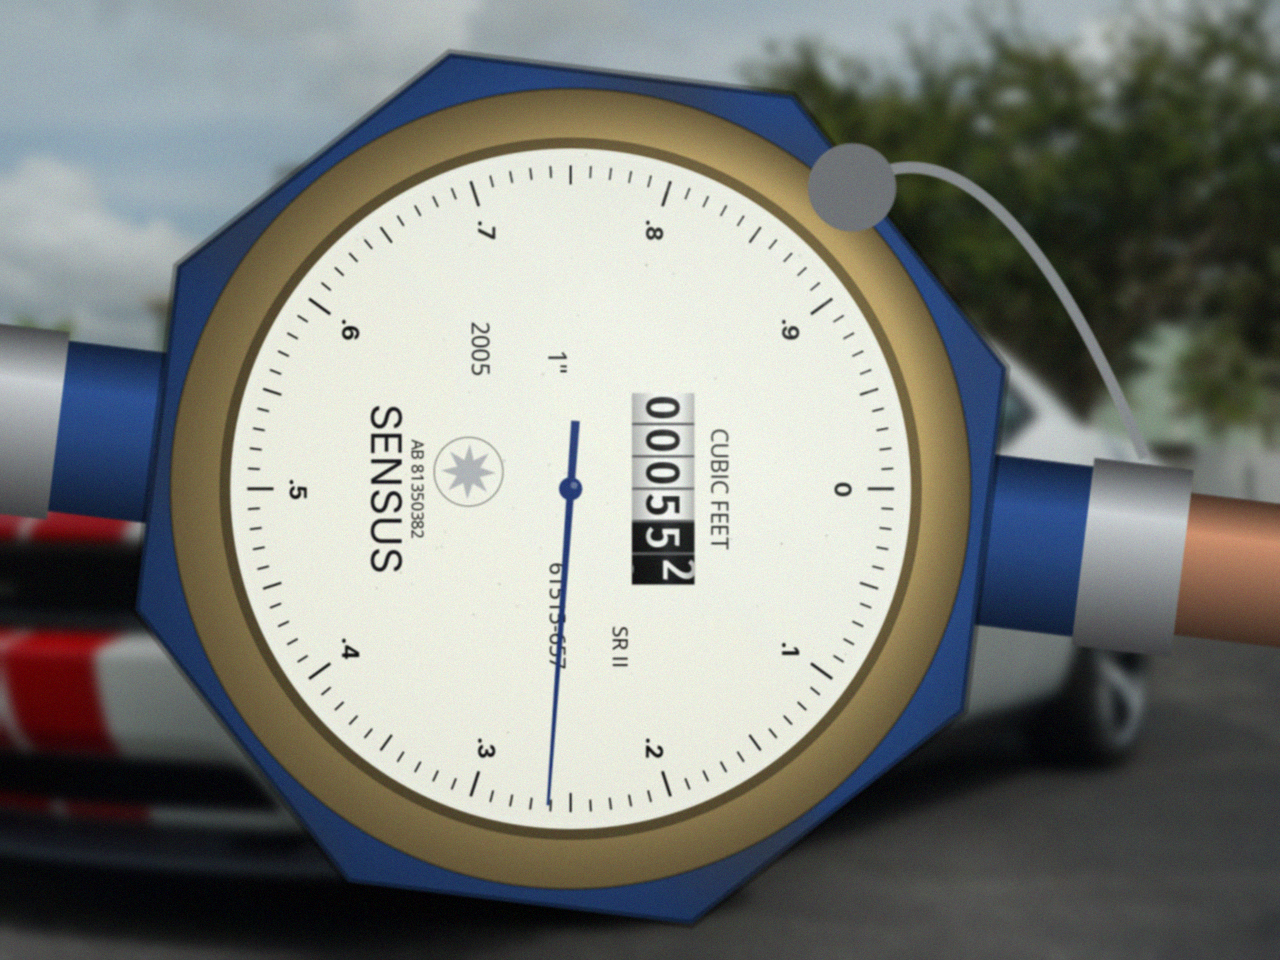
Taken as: 552.26 ft³
